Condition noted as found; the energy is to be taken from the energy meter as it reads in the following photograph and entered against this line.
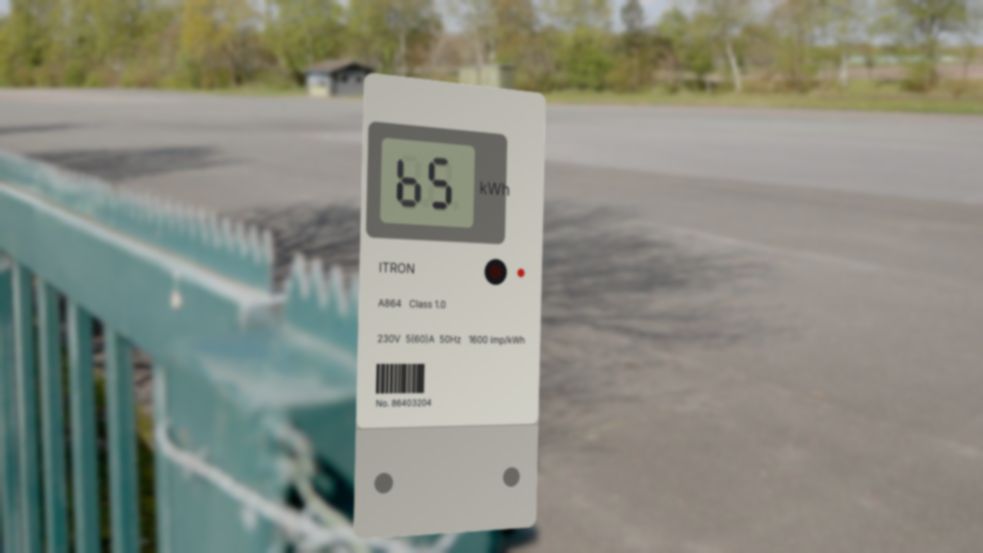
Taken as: 65 kWh
